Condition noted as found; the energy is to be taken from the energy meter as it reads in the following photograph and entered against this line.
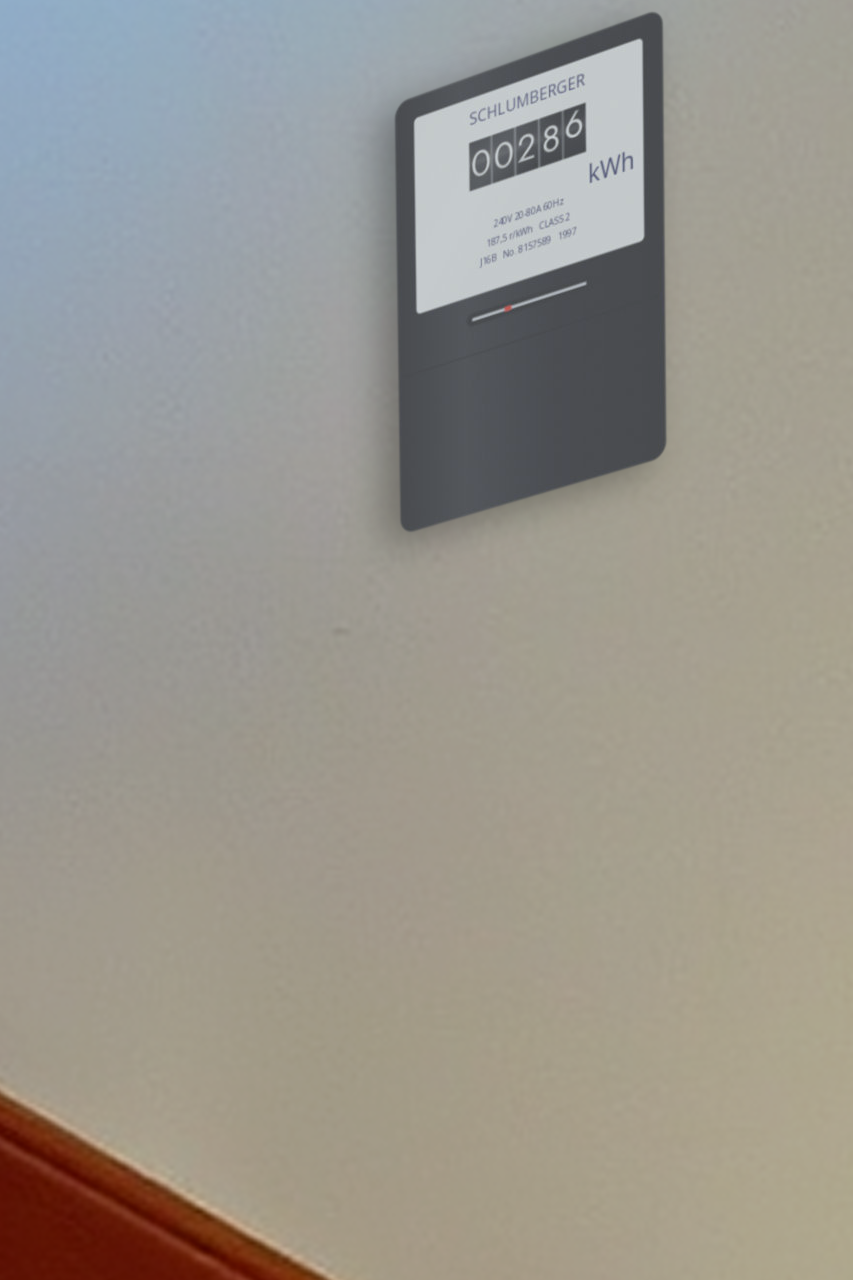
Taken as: 286 kWh
